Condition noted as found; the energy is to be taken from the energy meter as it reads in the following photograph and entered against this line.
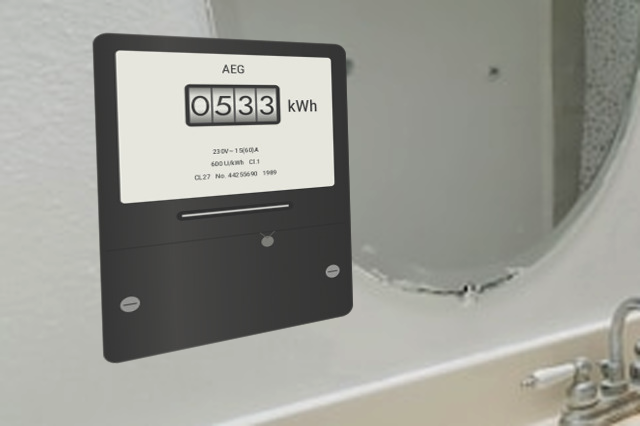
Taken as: 533 kWh
